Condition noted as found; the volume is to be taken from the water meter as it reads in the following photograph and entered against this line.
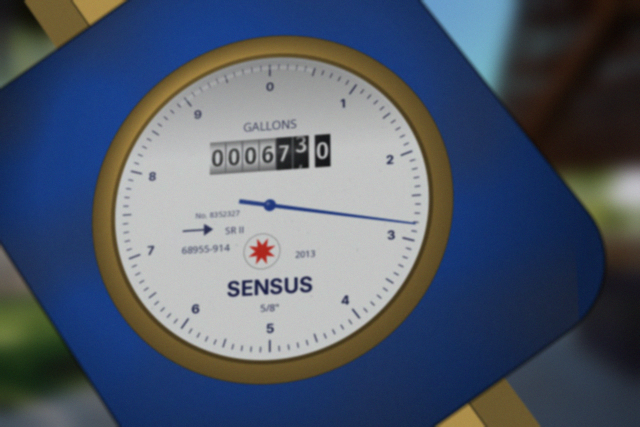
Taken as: 6732.8 gal
